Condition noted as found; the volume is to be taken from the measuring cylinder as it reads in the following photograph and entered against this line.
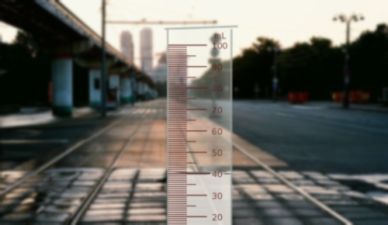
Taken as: 40 mL
